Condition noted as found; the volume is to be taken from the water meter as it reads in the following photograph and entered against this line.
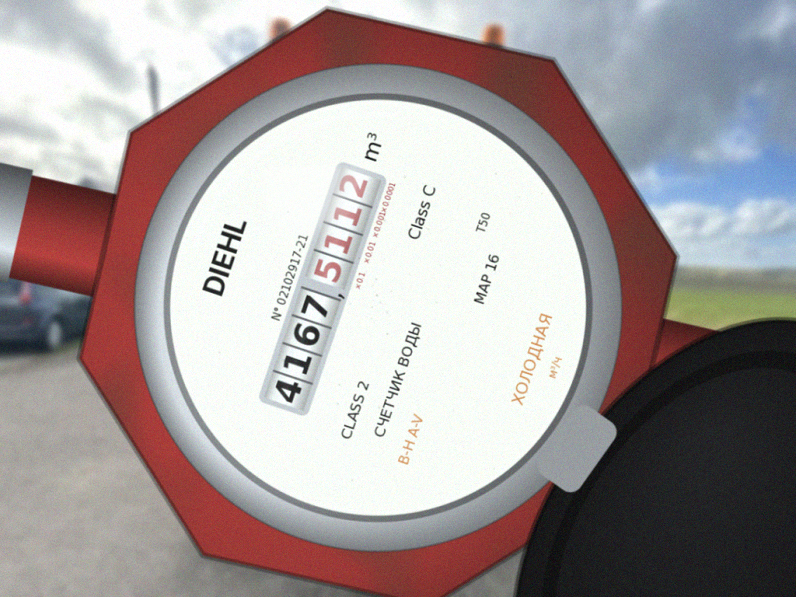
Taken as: 4167.5112 m³
